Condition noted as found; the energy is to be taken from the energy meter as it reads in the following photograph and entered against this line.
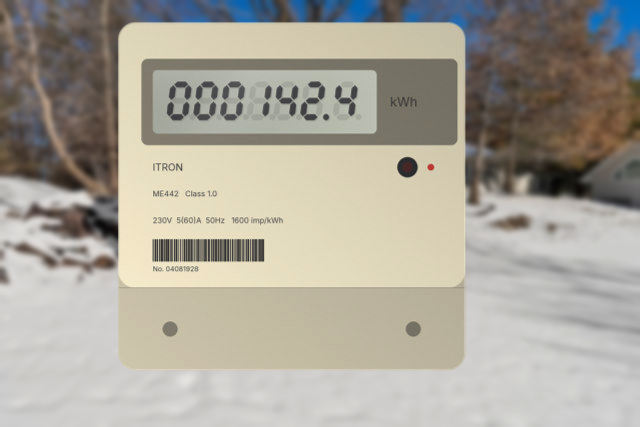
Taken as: 142.4 kWh
